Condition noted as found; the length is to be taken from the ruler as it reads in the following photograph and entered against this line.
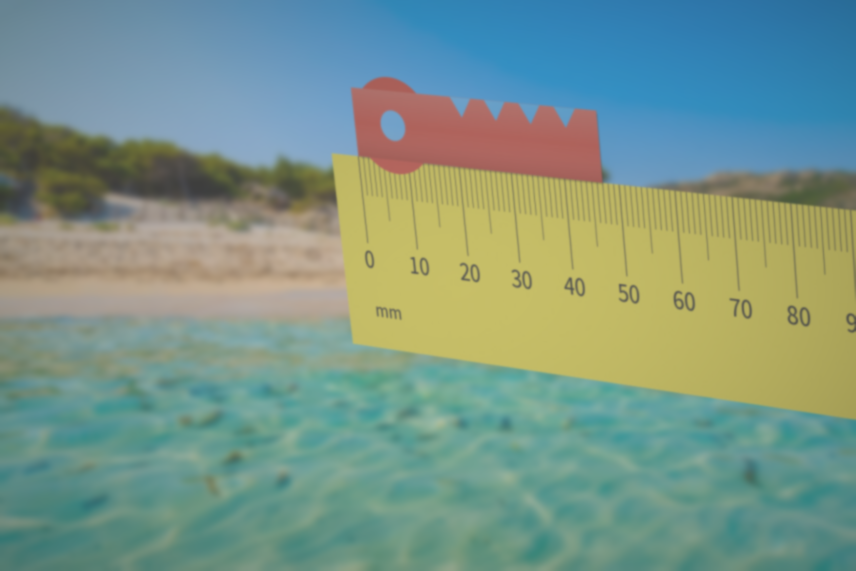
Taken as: 47 mm
